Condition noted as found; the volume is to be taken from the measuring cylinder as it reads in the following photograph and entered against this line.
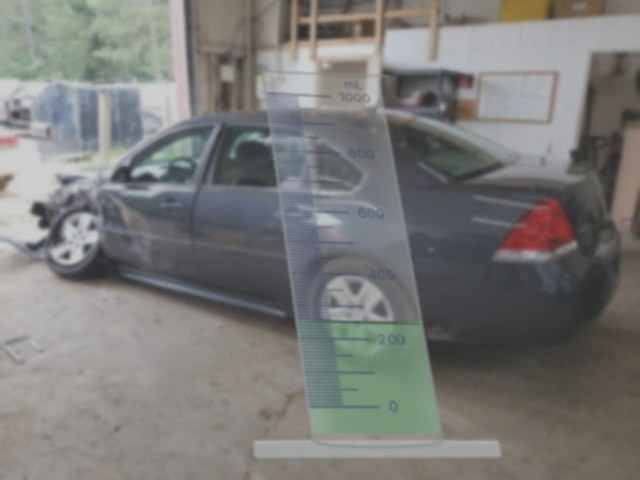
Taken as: 250 mL
